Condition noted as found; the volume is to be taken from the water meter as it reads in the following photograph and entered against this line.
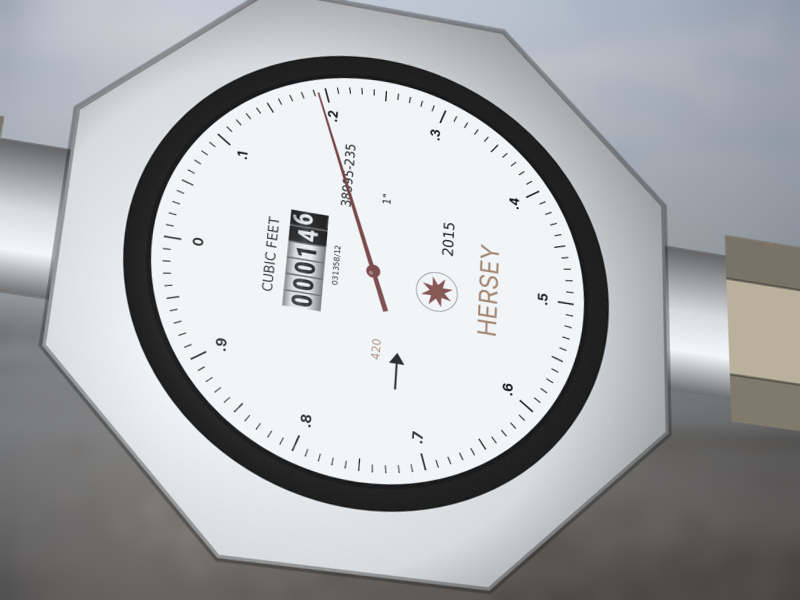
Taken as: 146.19 ft³
